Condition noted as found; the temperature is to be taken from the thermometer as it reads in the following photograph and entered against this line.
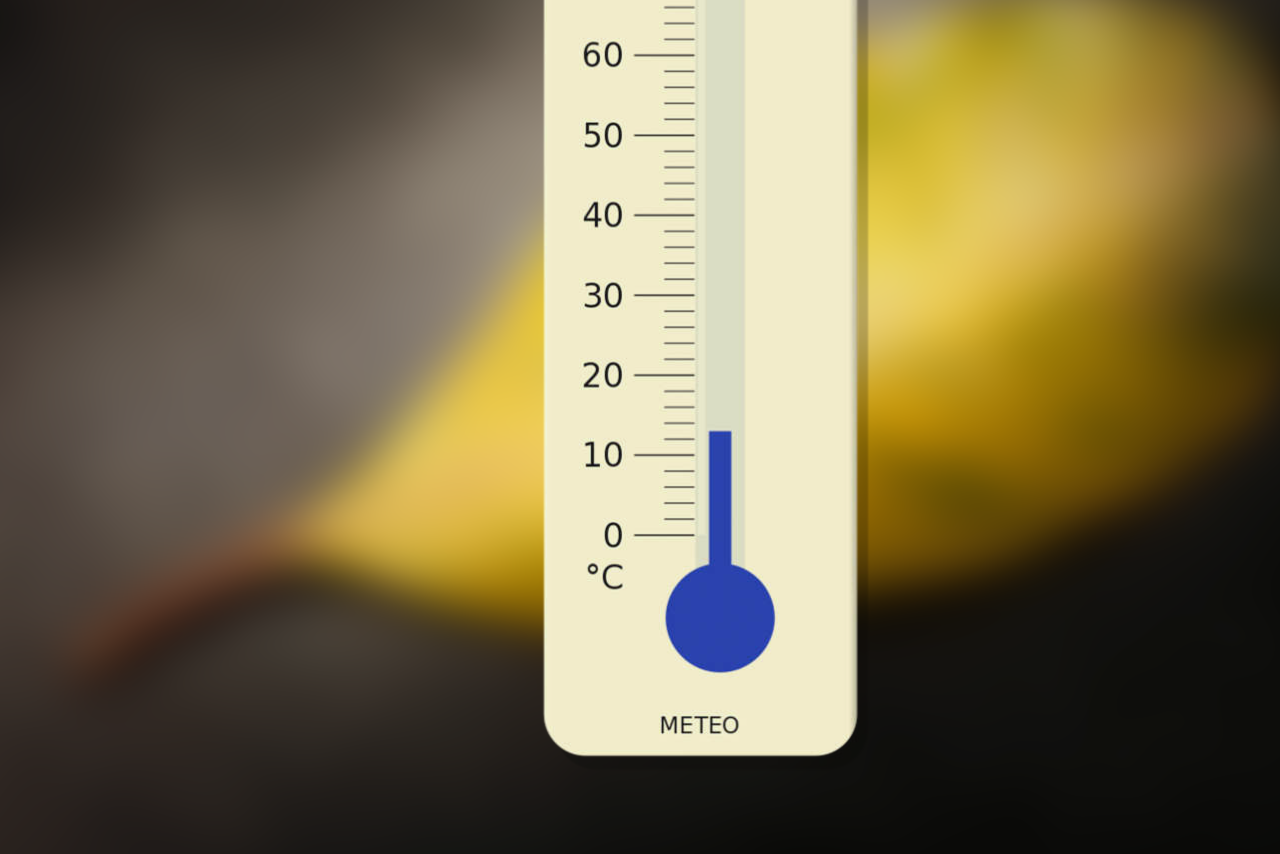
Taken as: 13 °C
